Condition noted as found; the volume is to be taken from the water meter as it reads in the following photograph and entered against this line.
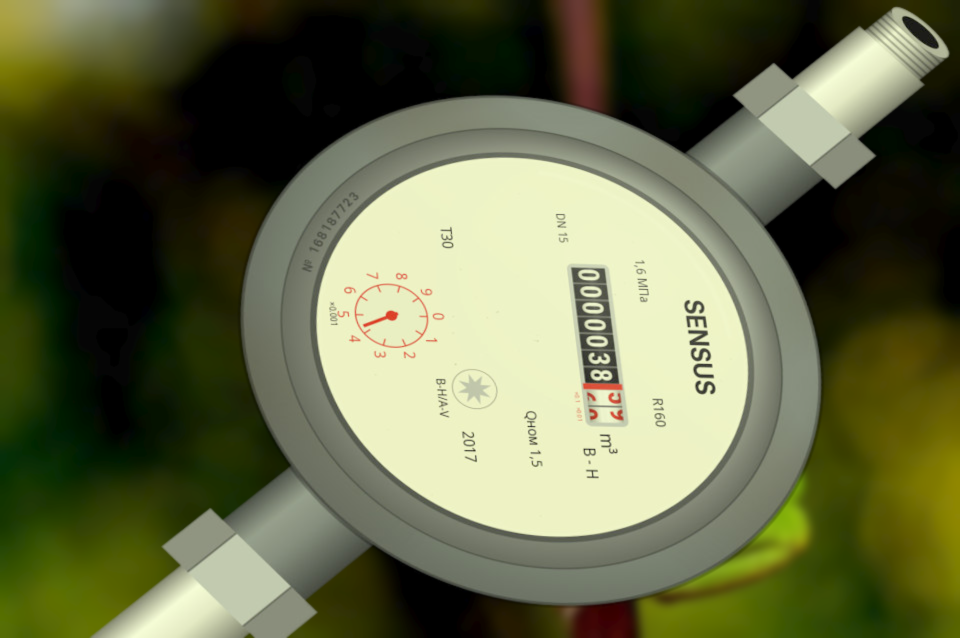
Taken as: 38.594 m³
